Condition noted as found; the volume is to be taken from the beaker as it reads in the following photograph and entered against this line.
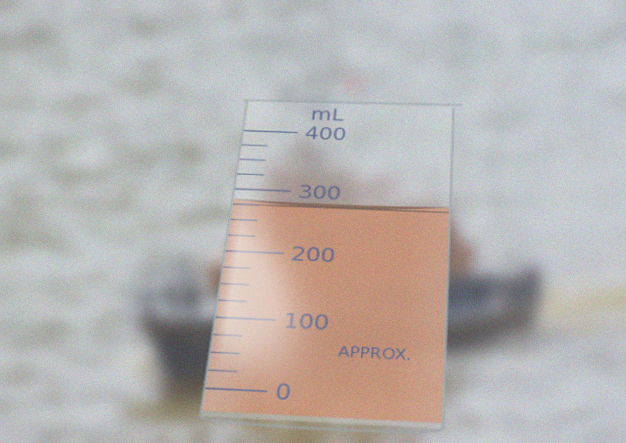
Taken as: 275 mL
